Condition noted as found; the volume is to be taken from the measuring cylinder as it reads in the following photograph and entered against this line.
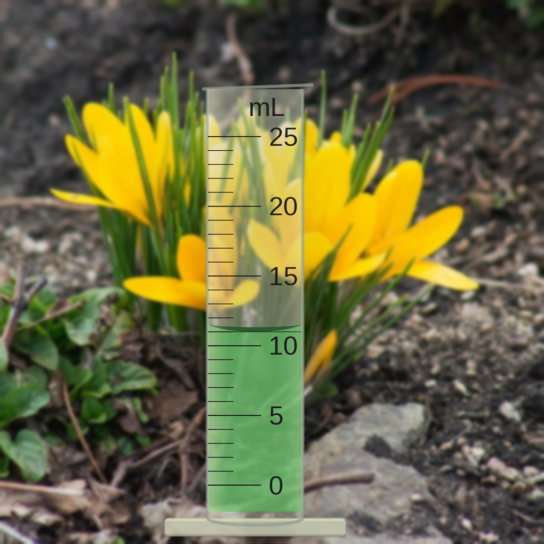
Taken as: 11 mL
